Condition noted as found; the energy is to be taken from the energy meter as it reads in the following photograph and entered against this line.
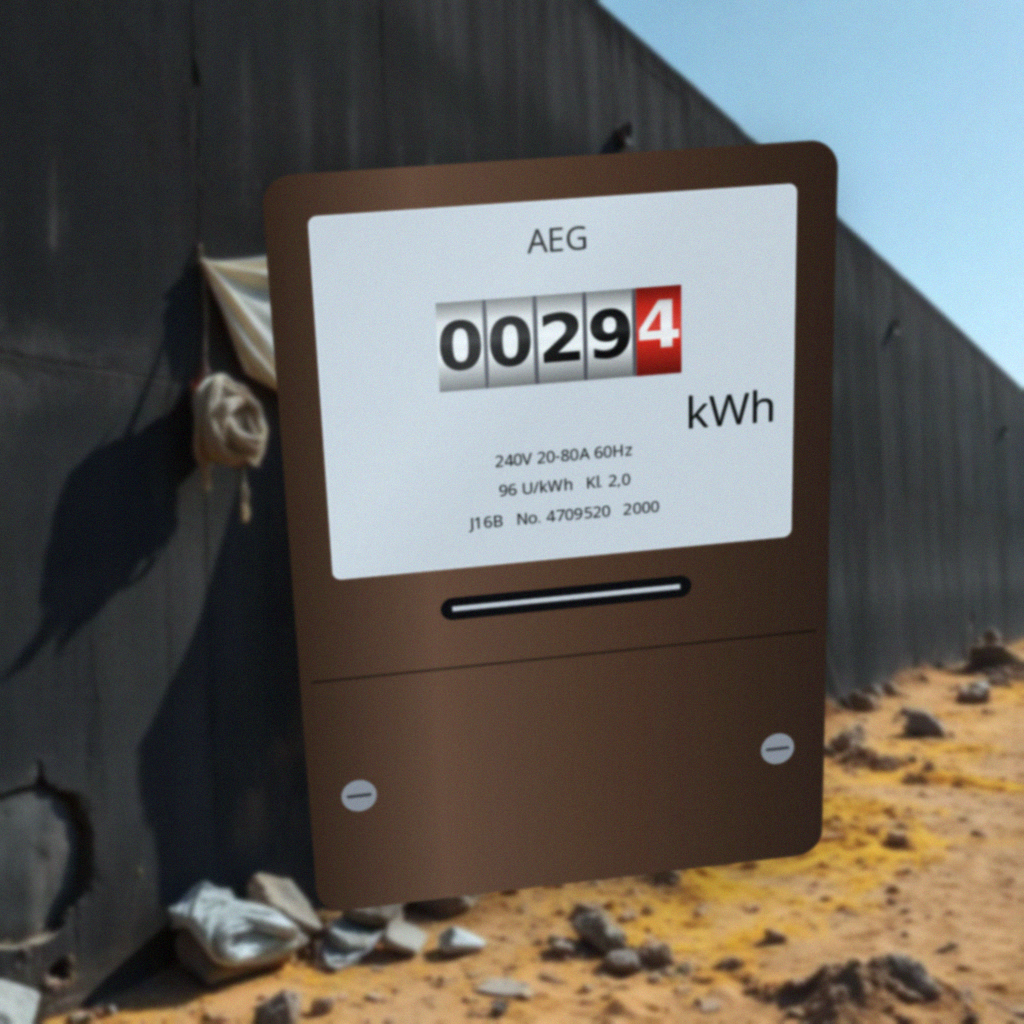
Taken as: 29.4 kWh
